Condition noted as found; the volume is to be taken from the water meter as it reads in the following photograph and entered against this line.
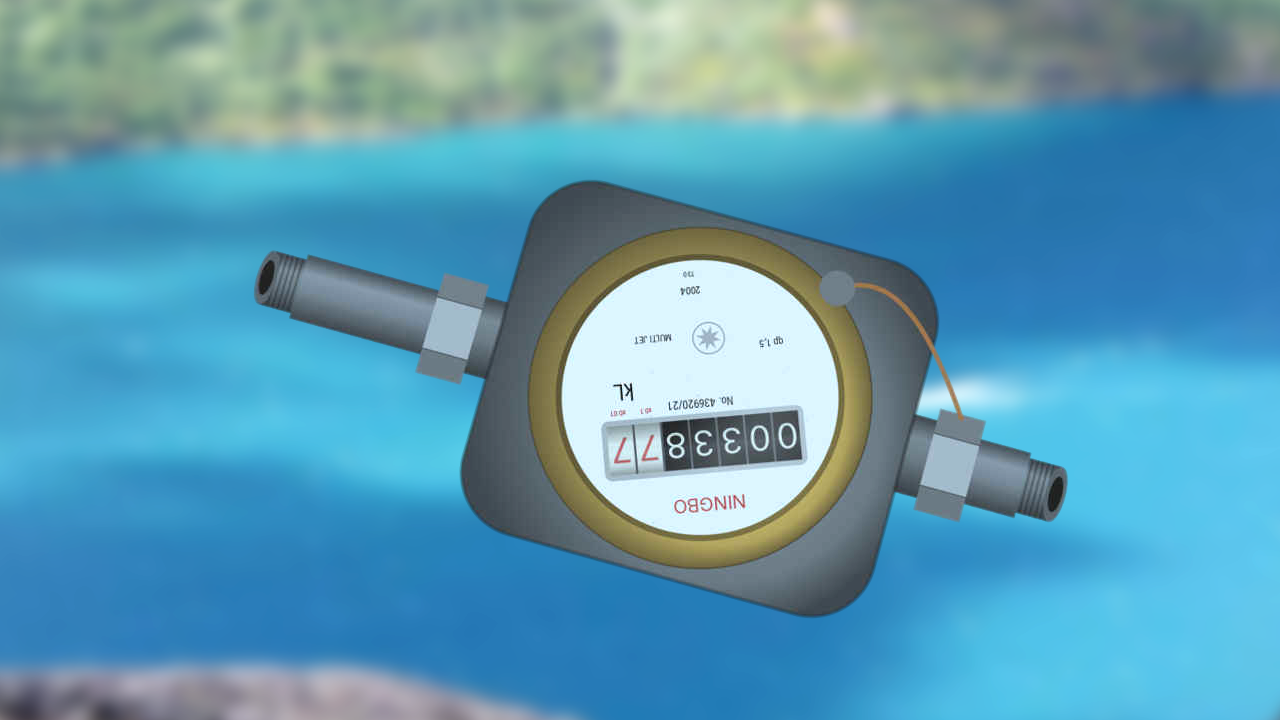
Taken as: 338.77 kL
